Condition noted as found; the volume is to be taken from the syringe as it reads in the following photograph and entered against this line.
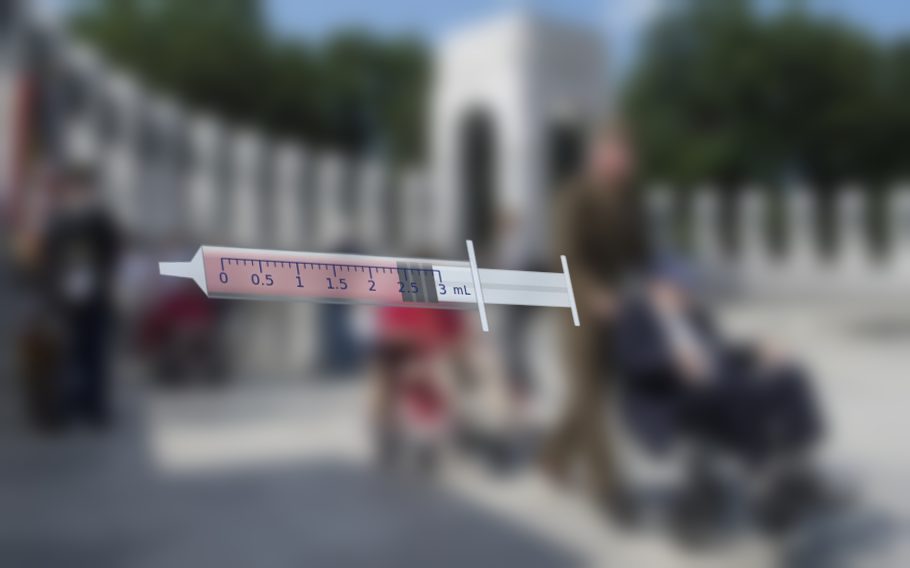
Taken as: 2.4 mL
